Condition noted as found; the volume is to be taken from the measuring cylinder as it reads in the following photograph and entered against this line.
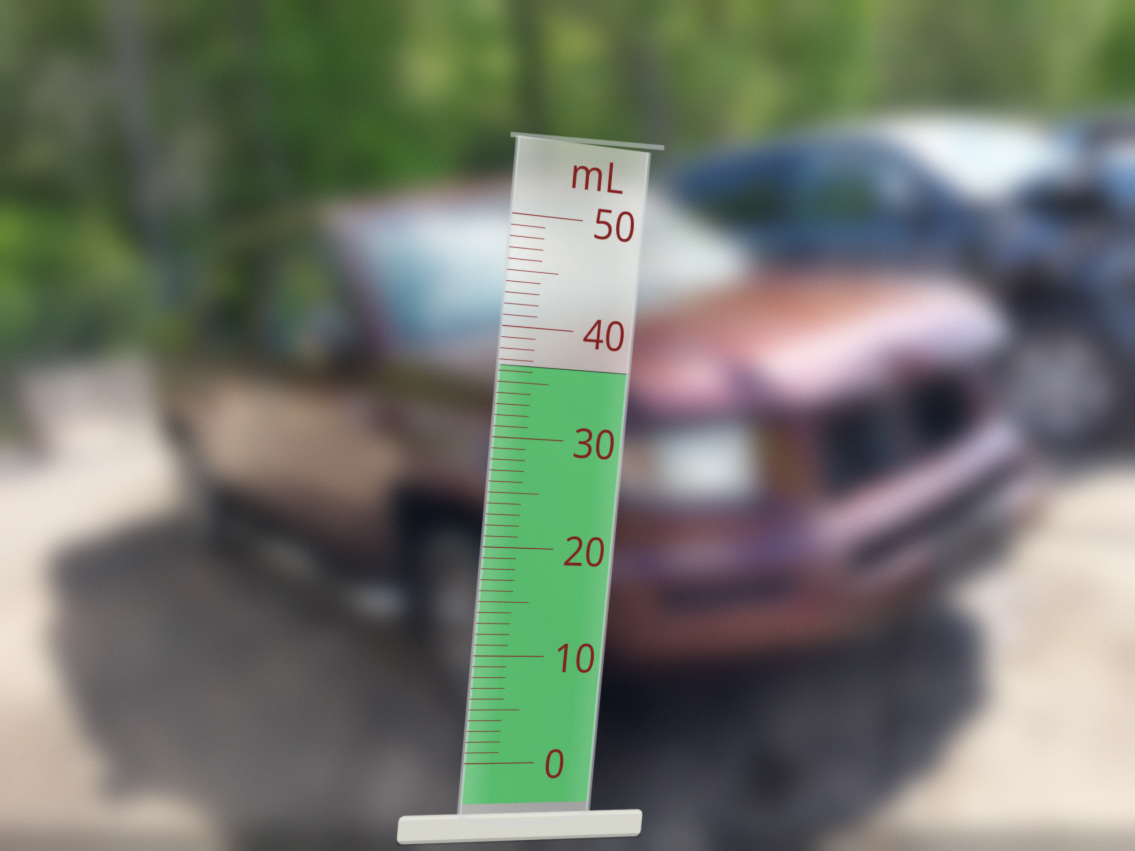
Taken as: 36.5 mL
